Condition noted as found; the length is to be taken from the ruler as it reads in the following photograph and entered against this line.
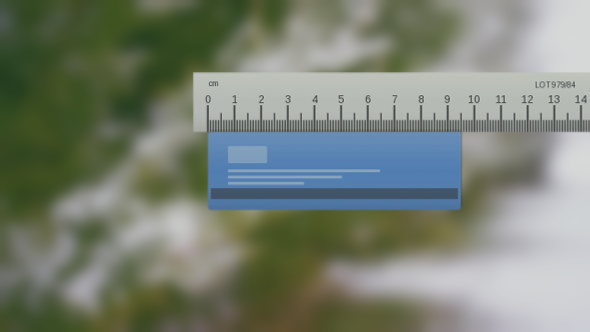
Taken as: 9.5 cm
